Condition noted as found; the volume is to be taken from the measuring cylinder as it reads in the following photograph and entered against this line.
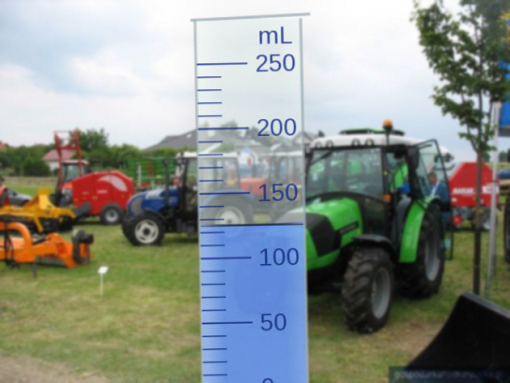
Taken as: 125 mL
